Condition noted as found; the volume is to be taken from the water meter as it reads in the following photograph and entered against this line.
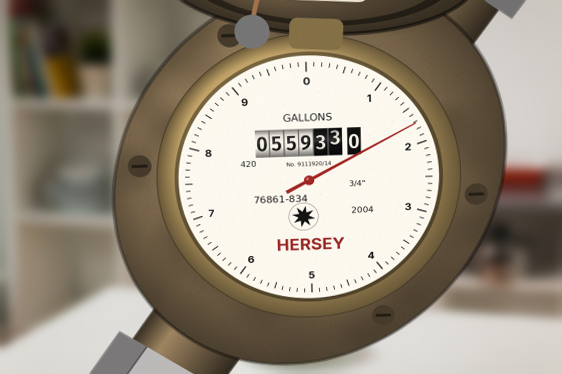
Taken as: 559331.7 gal
